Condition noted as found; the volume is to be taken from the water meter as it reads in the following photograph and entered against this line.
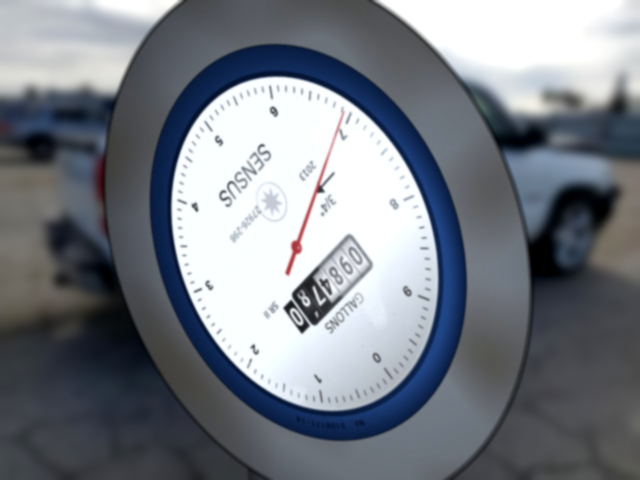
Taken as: 984776.9 gal
